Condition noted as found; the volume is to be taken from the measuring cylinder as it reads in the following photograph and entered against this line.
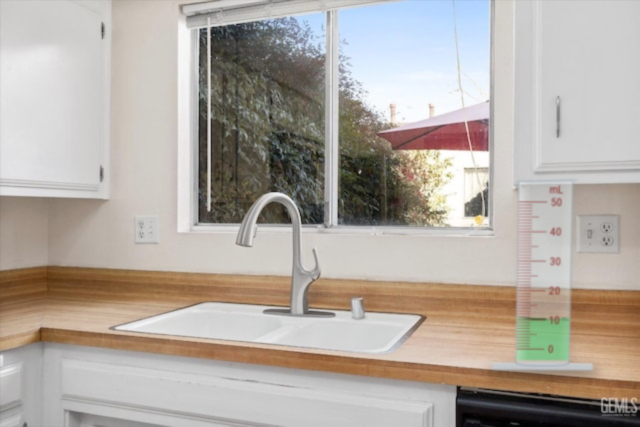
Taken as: 10 mL
